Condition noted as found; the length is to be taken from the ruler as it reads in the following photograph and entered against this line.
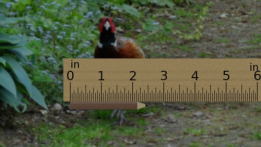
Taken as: 2.5 in
